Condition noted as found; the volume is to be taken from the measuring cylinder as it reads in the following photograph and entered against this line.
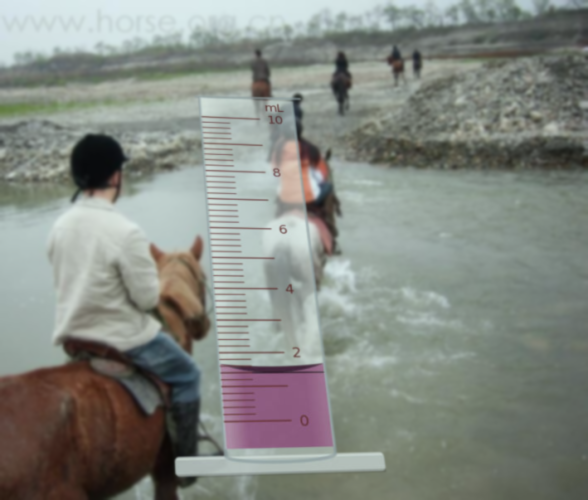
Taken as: 1.4 mL
